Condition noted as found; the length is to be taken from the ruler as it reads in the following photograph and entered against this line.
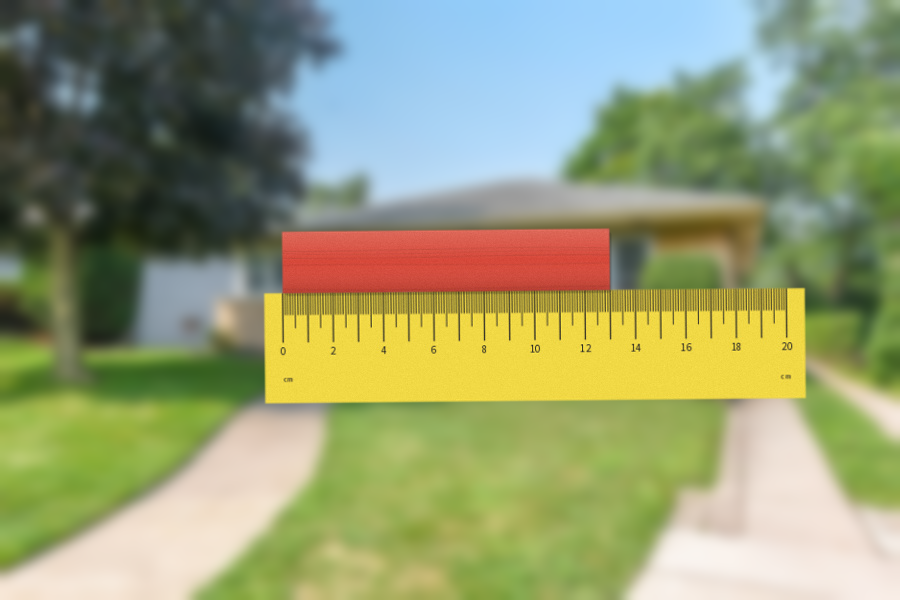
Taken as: 13 cm
